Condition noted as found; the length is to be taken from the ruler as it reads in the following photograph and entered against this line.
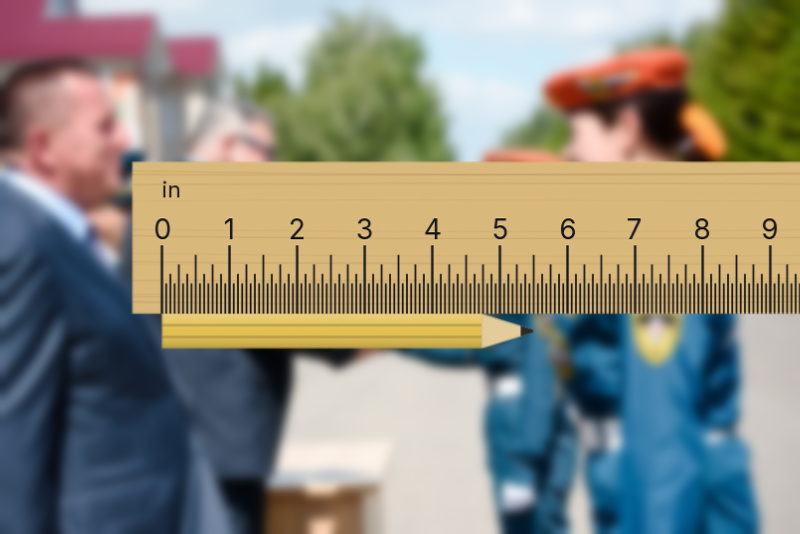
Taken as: 5.5 in
